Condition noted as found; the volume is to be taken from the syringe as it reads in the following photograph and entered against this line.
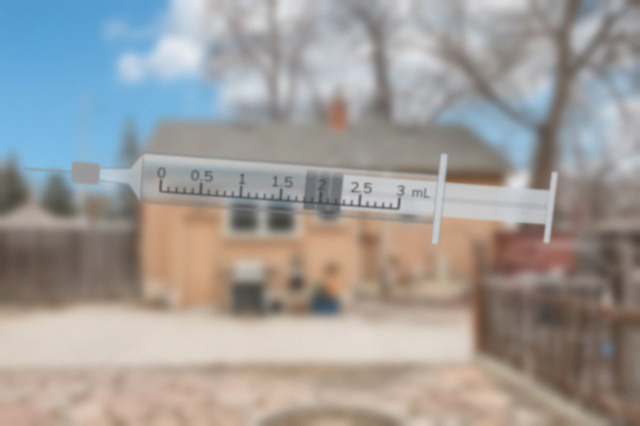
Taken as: 1.8 mL
